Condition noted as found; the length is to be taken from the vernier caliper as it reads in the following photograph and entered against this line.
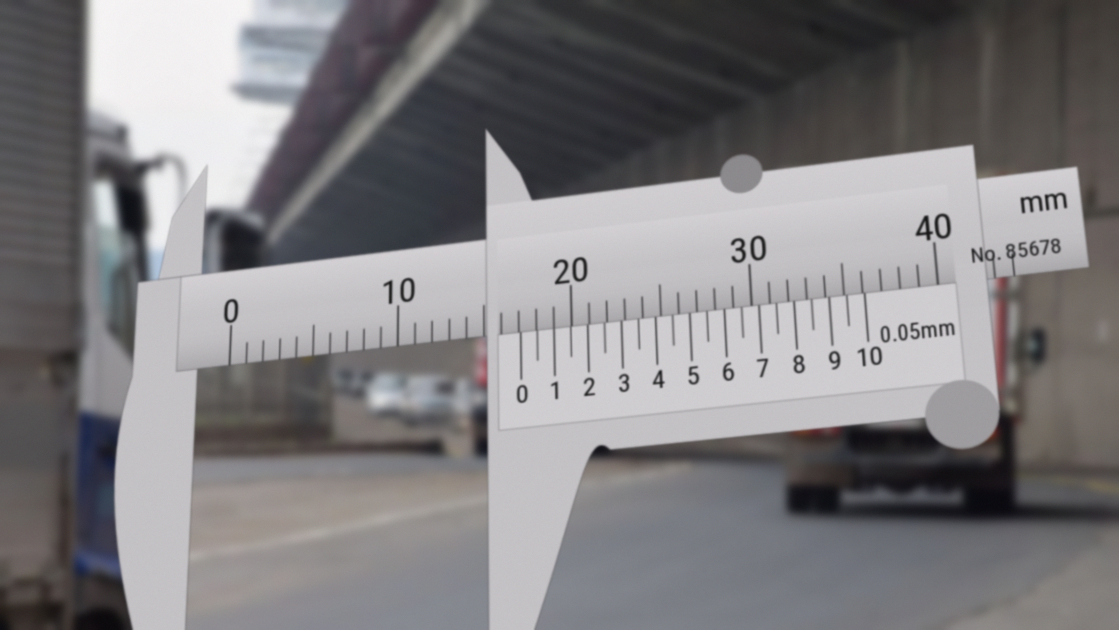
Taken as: 17.1 mm
